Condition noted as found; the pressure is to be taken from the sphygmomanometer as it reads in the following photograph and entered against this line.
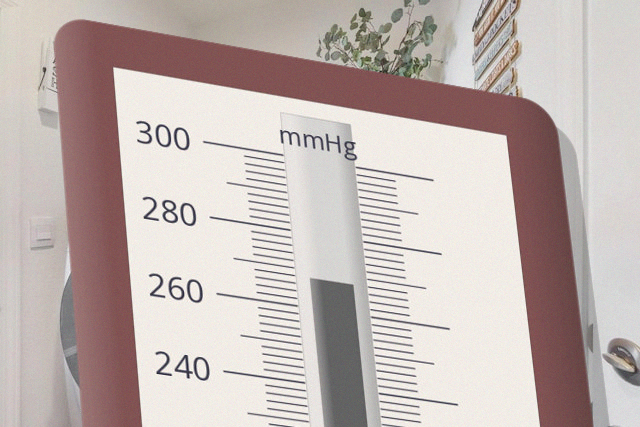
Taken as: 268 mmHg
